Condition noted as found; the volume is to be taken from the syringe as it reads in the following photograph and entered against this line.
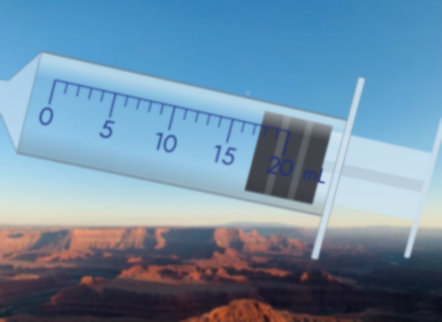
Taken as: 17.5 mL
